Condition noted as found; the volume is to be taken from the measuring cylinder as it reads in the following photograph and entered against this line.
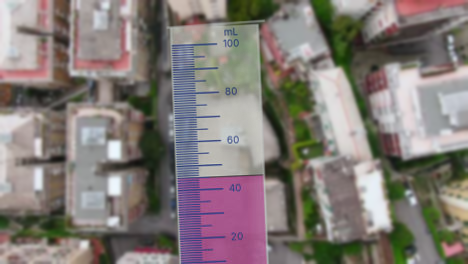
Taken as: 45 mL
